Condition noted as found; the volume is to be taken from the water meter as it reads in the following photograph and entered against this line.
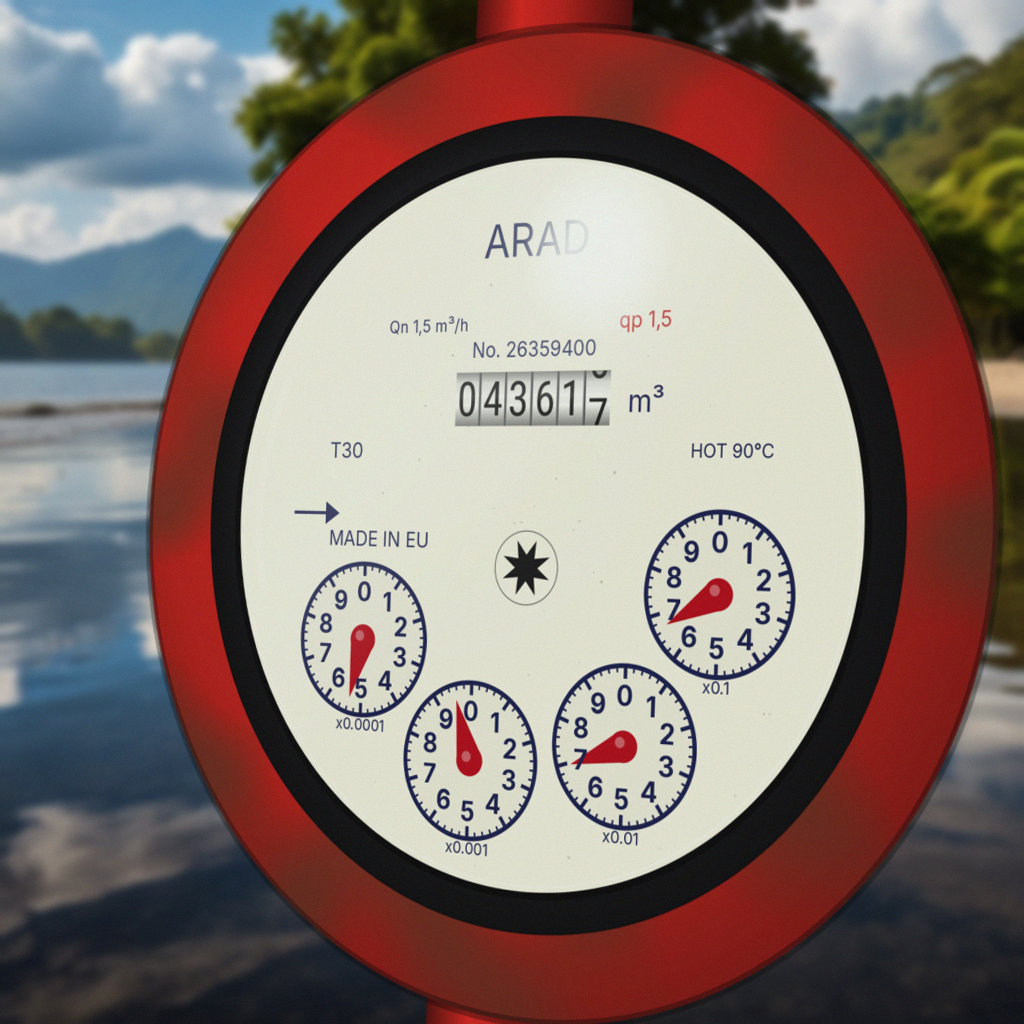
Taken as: 43616.6695 m³
